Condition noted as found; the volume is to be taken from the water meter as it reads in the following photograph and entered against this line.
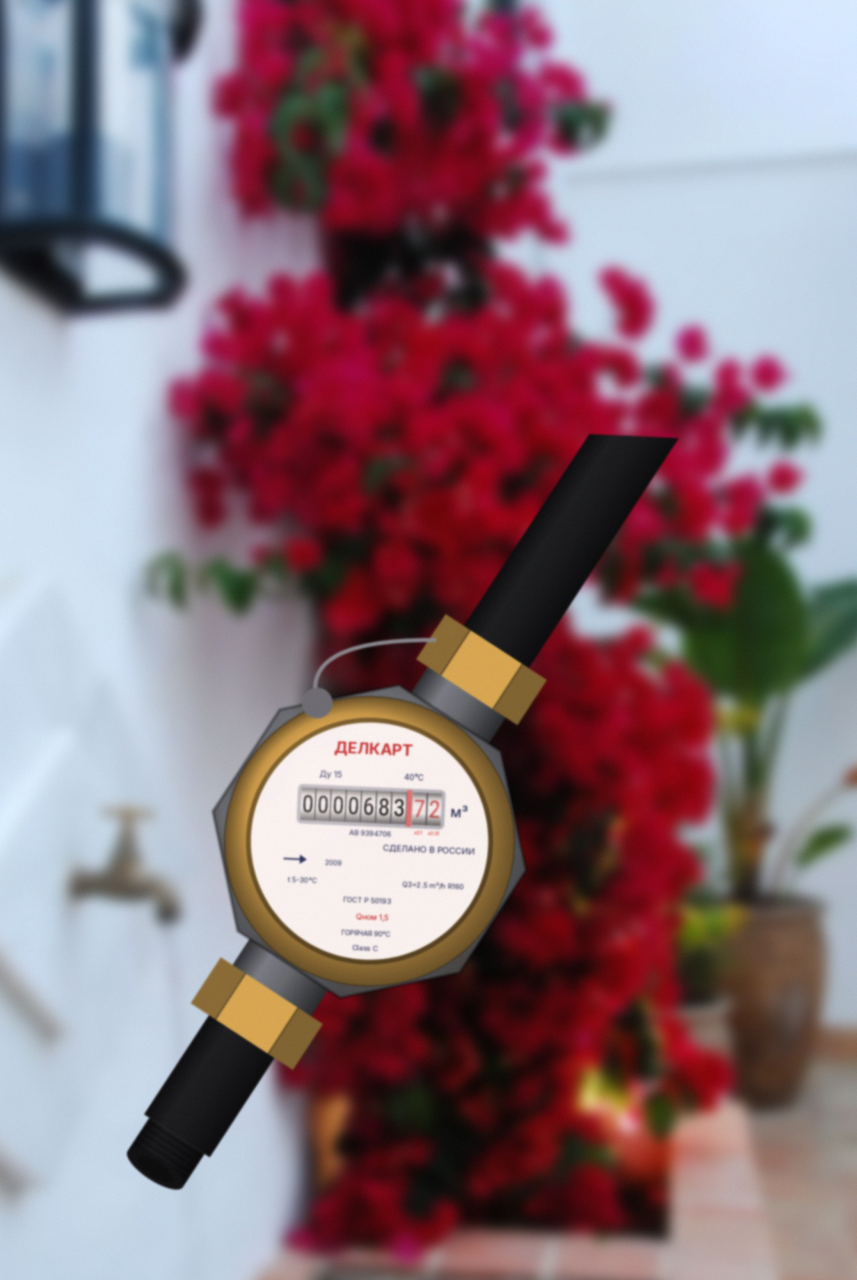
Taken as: 683.72 m³
